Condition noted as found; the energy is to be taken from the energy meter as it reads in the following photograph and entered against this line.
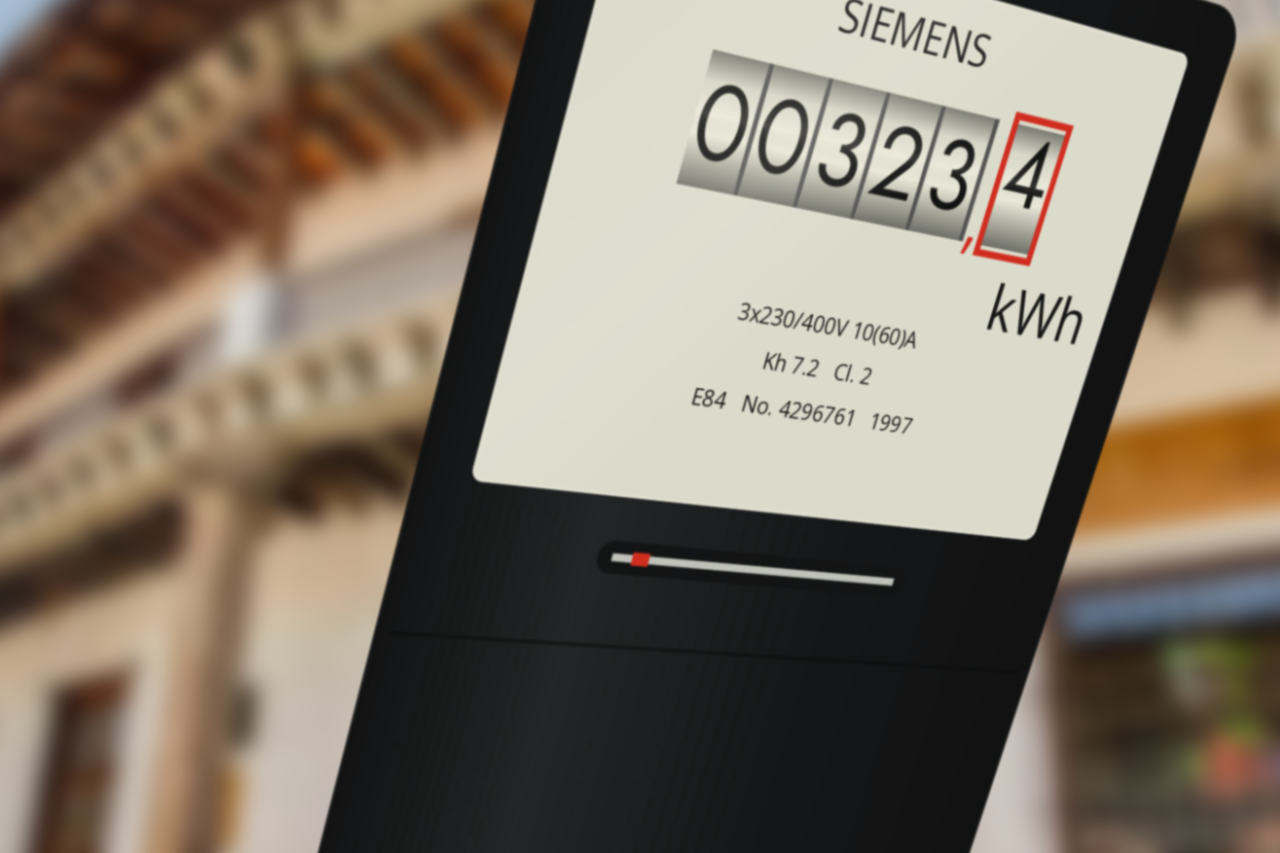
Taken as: 323.4 kWh
